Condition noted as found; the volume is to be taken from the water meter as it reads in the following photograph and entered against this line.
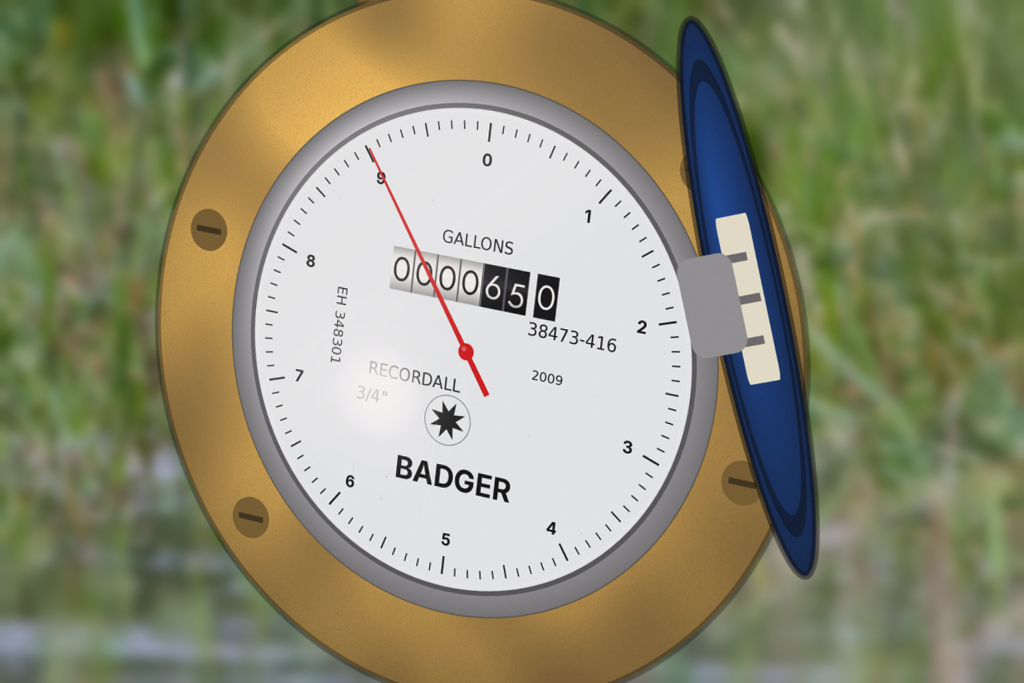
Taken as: 649.0 gal
